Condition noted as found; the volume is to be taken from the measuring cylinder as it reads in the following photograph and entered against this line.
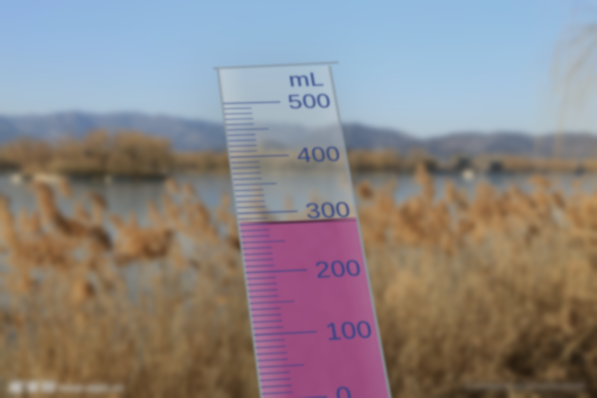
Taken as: 280 mL
